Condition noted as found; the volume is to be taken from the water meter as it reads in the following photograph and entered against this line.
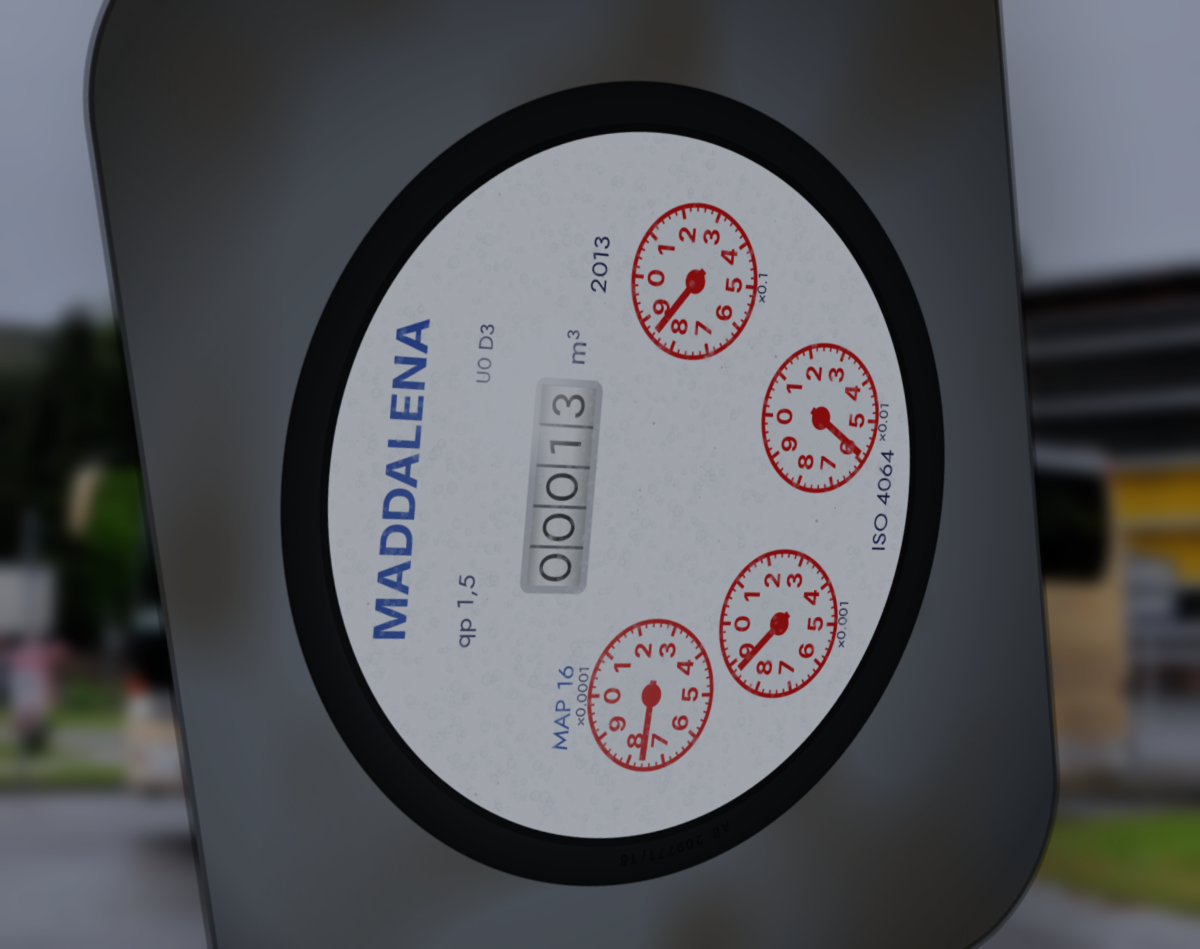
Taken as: 13.8587 m³
